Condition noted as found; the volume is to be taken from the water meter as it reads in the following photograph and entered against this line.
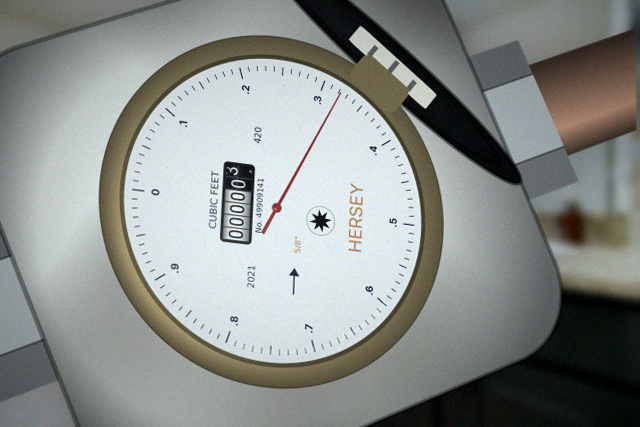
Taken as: 3.32 ft³
